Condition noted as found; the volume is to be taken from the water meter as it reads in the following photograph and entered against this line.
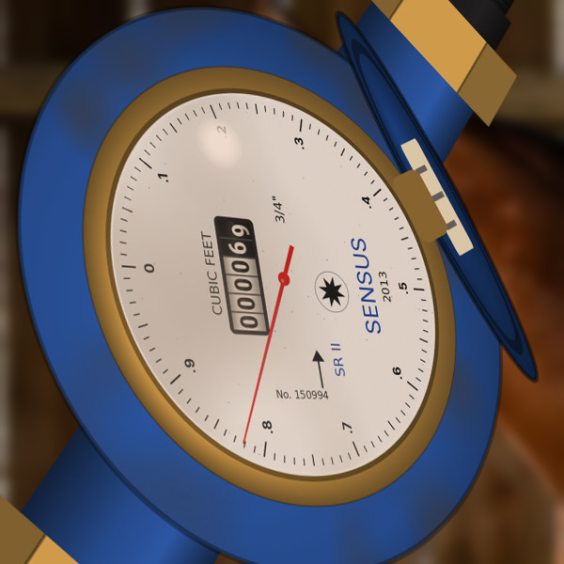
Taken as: 68.82 ft³
